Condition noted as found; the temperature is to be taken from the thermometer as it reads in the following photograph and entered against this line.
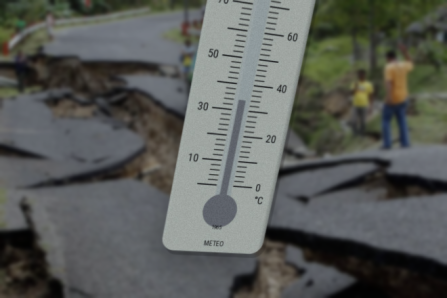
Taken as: 34 °C
